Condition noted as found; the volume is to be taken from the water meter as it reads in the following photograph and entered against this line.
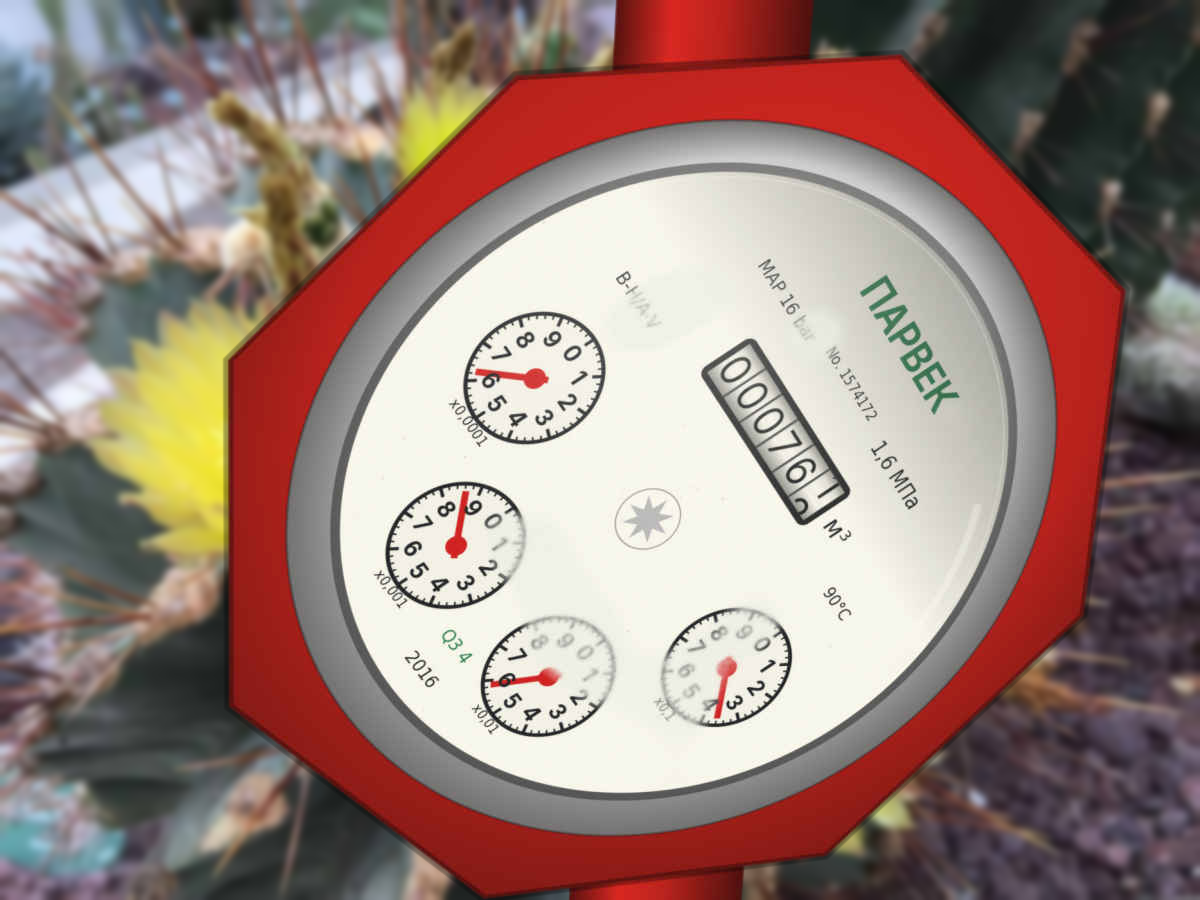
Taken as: 761.3586 m³
